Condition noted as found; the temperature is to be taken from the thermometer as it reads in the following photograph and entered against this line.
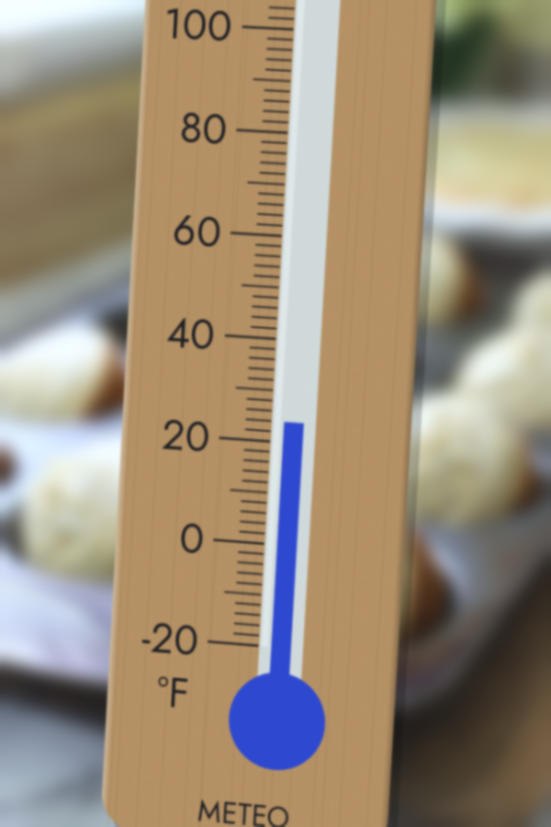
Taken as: 24 °F
